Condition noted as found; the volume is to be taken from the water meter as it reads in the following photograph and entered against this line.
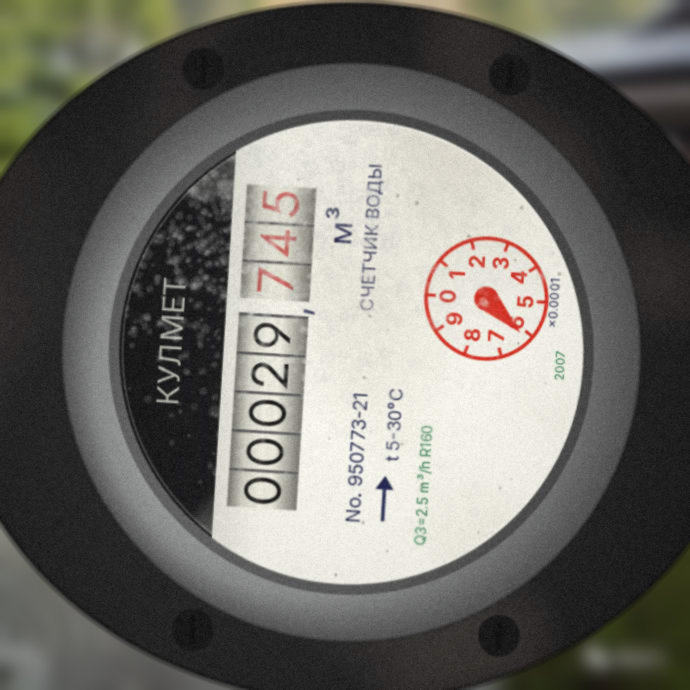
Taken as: 29.7456 m³
